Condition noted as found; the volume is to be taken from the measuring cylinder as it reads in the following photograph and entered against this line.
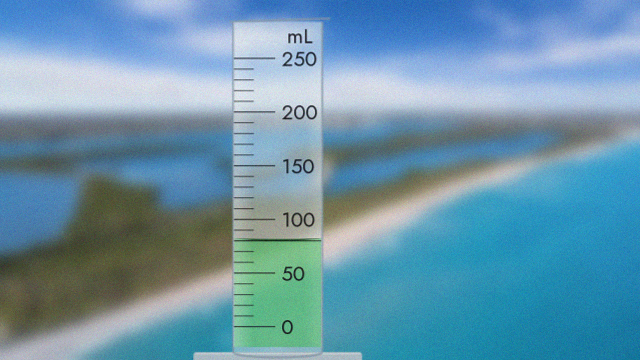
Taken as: 80 mL
